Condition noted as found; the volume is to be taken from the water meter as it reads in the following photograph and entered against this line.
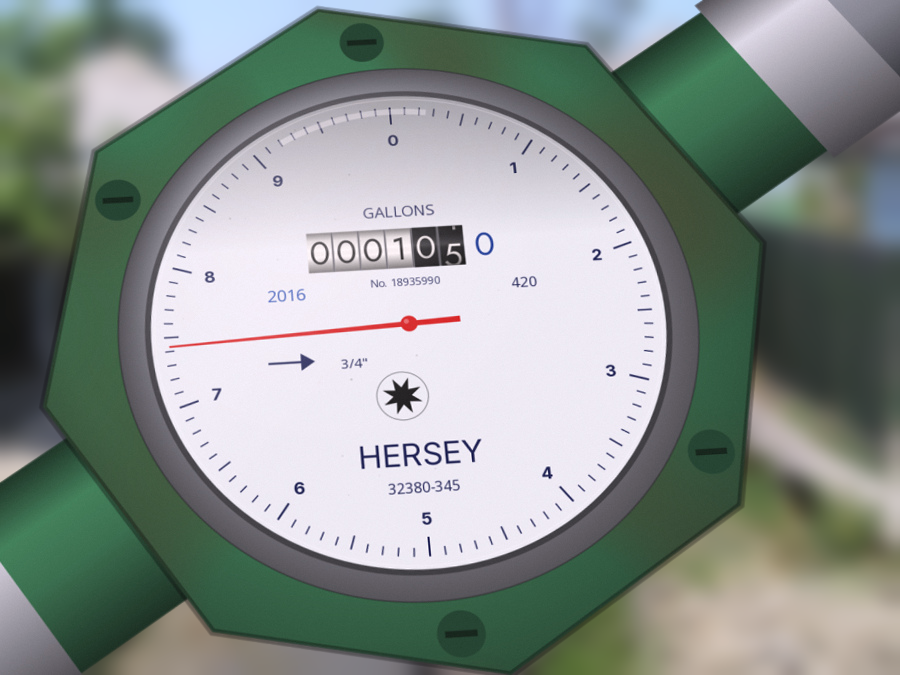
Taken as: 1047.4 gal
